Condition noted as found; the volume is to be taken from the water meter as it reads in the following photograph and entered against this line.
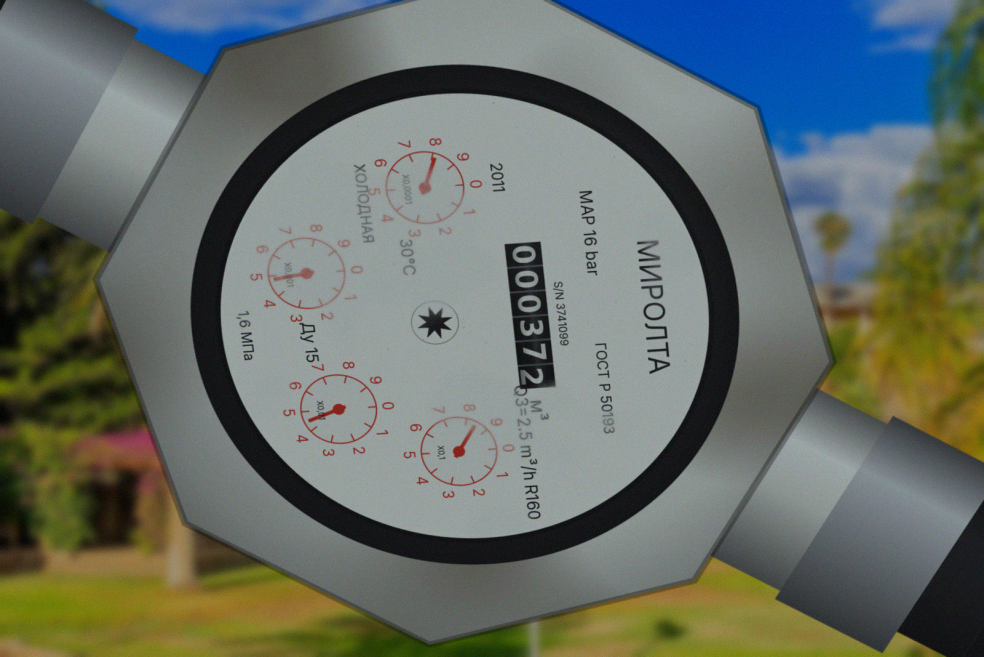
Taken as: 371.8448 m³
